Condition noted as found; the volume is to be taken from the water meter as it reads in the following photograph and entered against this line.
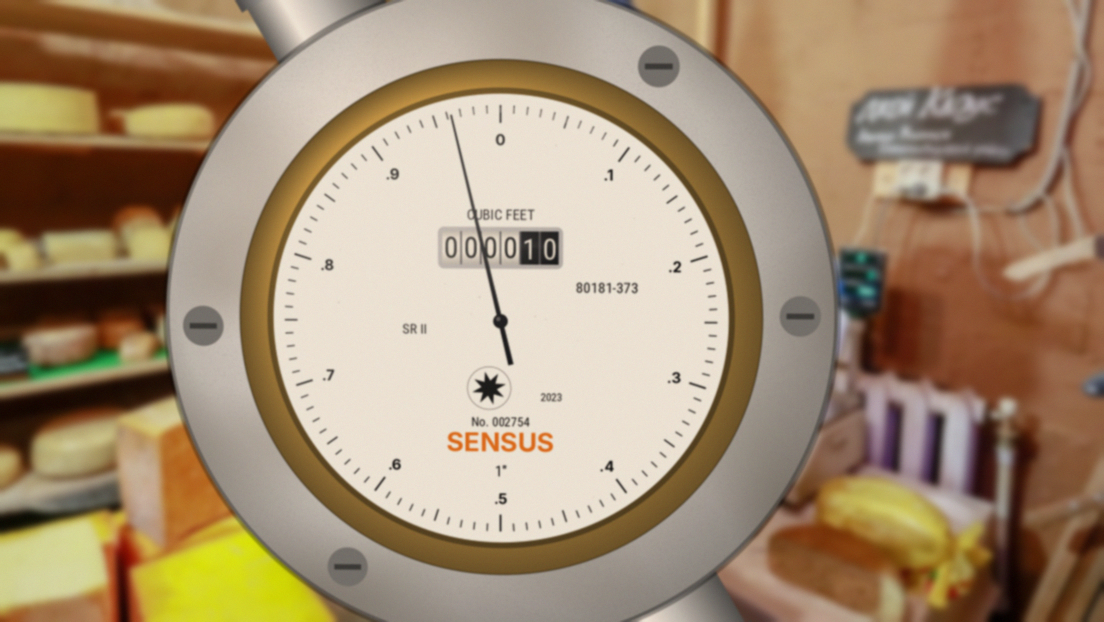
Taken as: 9.96 ft³
